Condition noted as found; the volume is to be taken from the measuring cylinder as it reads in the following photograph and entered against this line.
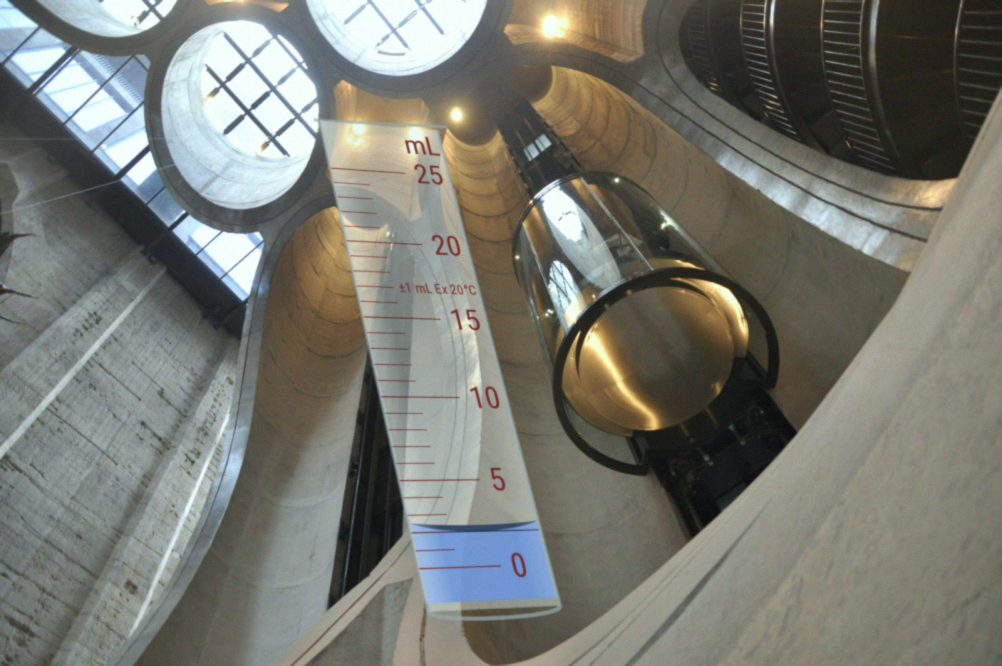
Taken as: 2 mL
